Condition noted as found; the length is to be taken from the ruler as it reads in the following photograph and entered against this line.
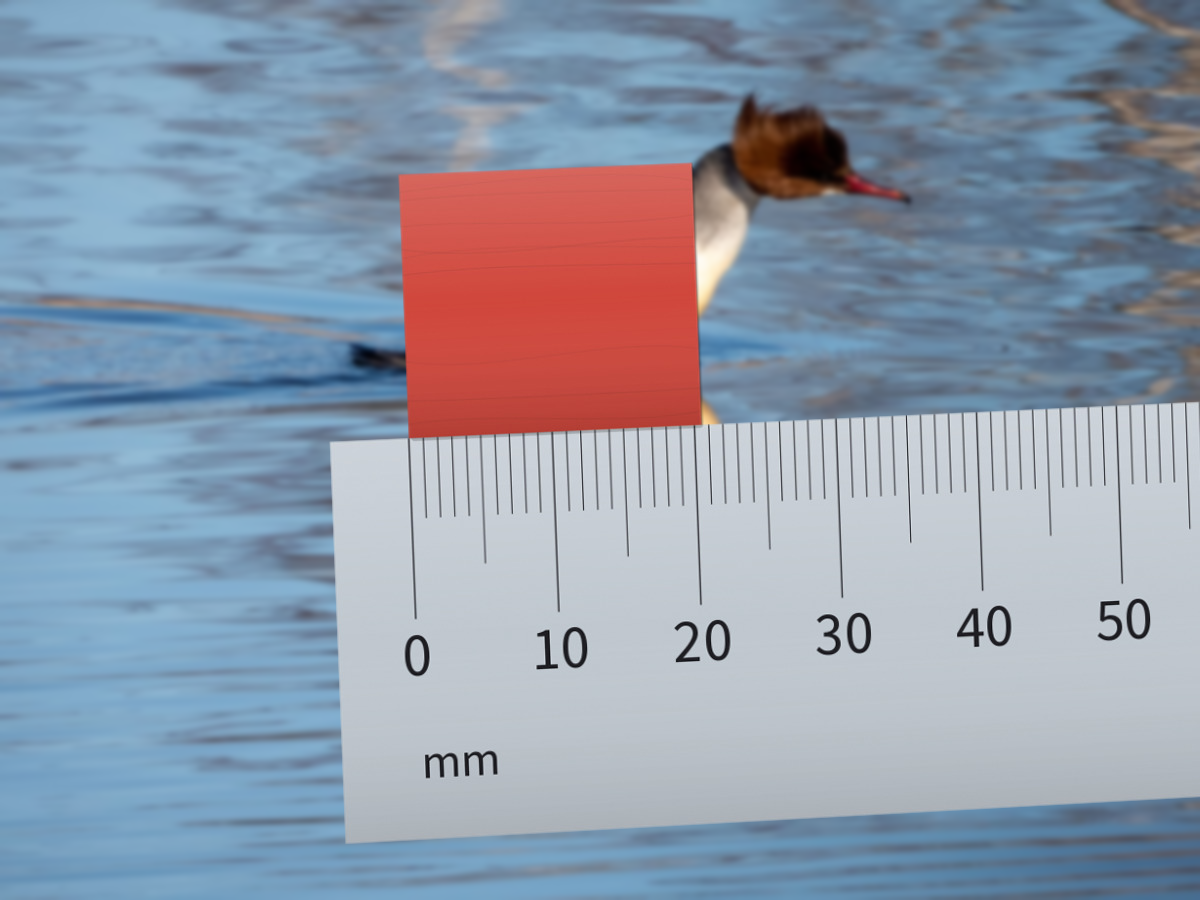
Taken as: 20.5 mm
